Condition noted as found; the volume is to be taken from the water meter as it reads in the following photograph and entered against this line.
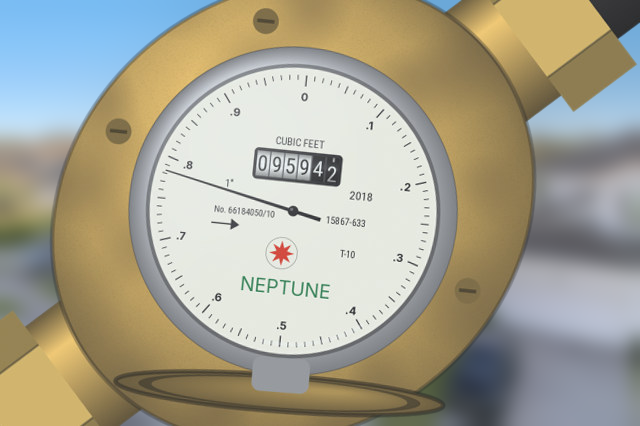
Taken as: 95941.78 ft³
